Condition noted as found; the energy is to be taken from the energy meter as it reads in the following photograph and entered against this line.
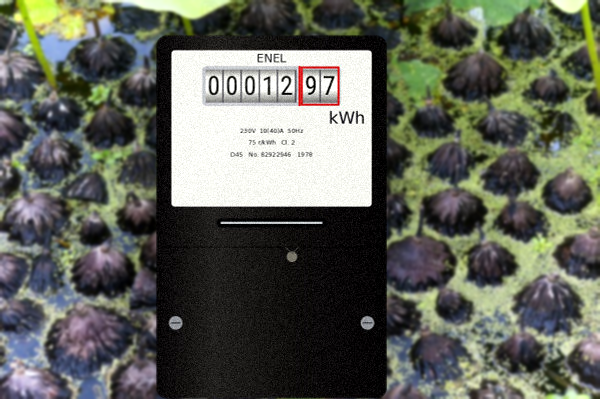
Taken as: 12.97 kWh
